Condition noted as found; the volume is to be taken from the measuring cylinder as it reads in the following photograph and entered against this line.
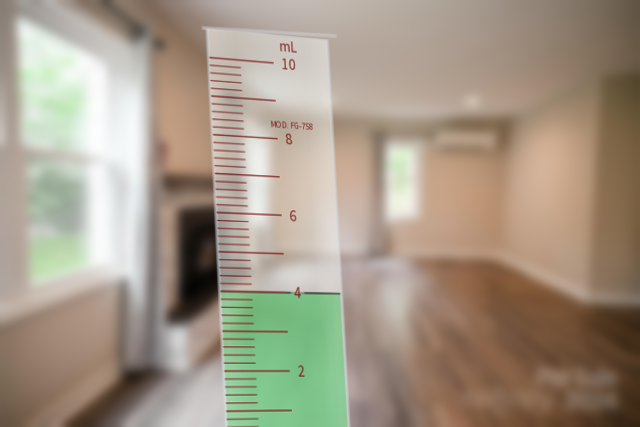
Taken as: 4 mL
